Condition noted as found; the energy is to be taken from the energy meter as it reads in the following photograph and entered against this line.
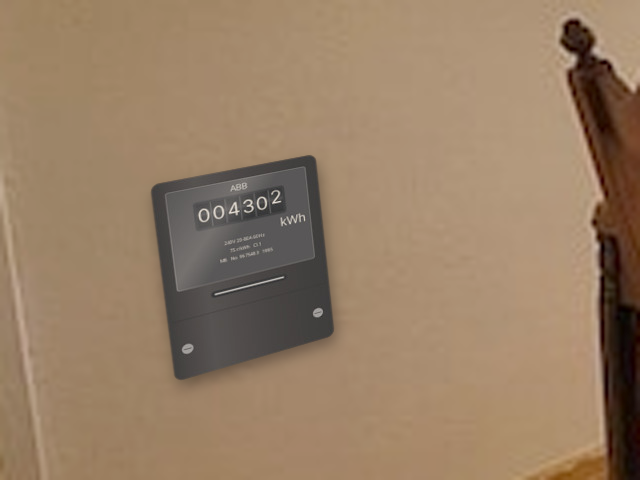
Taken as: 4302 kWh
